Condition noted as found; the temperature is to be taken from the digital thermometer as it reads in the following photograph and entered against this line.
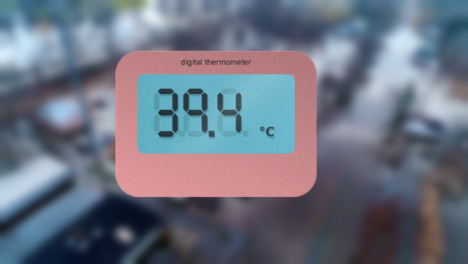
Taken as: 39.4 °C
